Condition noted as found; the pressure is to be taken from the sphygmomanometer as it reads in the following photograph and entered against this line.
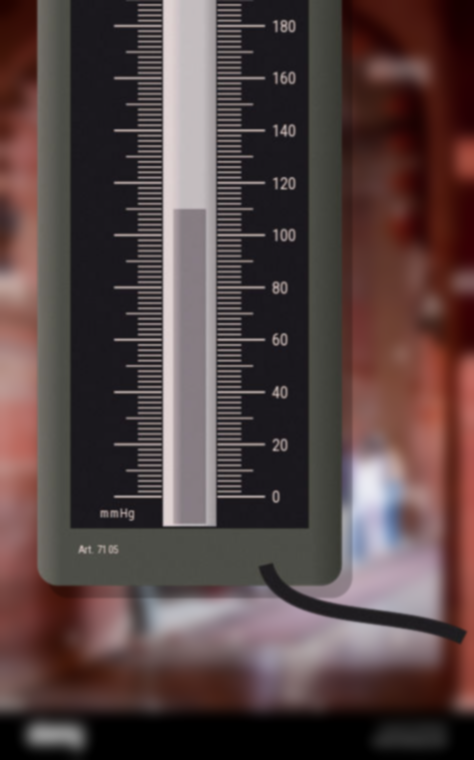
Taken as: 110 mmHg
